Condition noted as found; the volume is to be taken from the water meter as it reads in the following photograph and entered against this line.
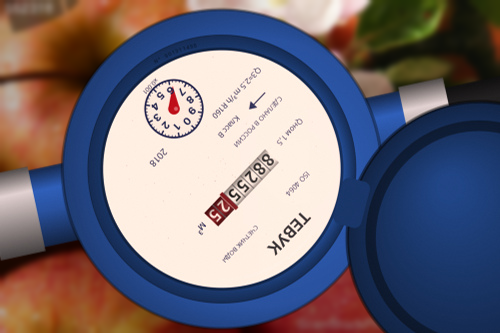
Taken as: 88255.256 m³
